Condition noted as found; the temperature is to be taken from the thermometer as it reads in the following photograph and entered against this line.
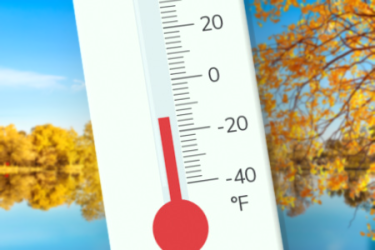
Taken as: -14 °F
